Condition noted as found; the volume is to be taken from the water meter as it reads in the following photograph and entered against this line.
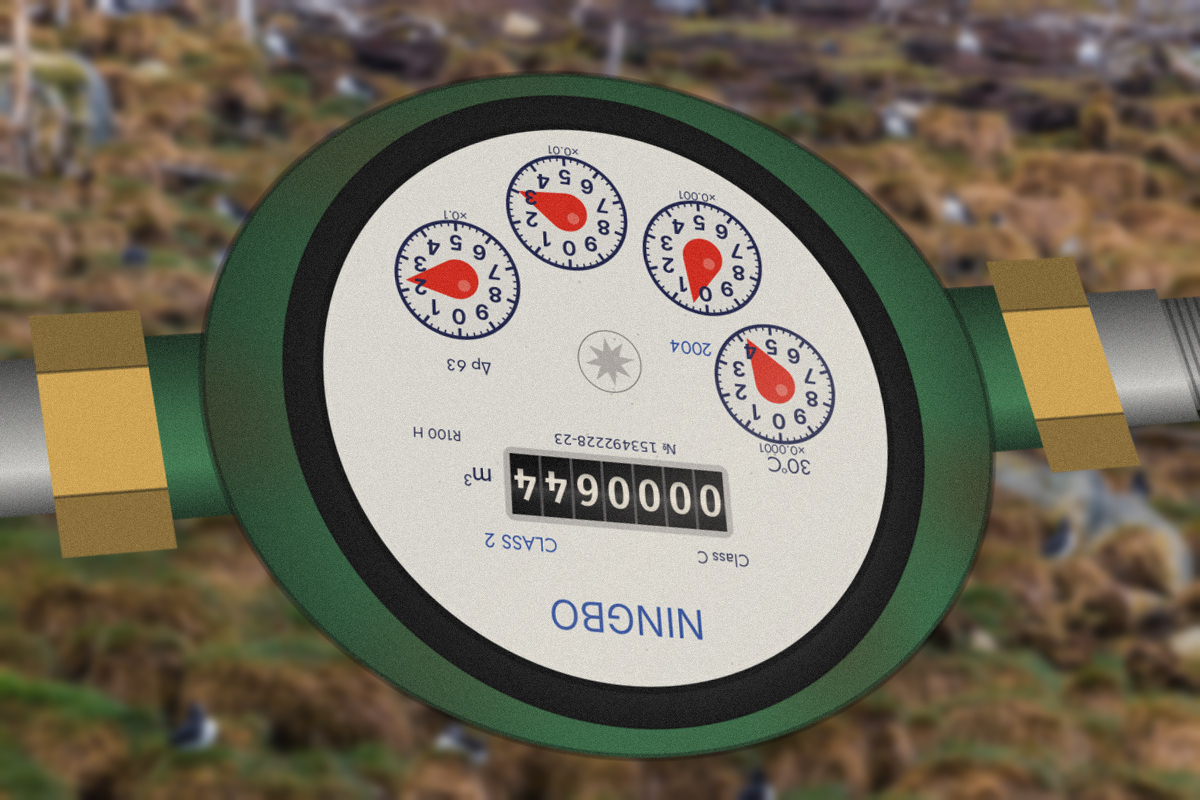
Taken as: 644.2304 m³
